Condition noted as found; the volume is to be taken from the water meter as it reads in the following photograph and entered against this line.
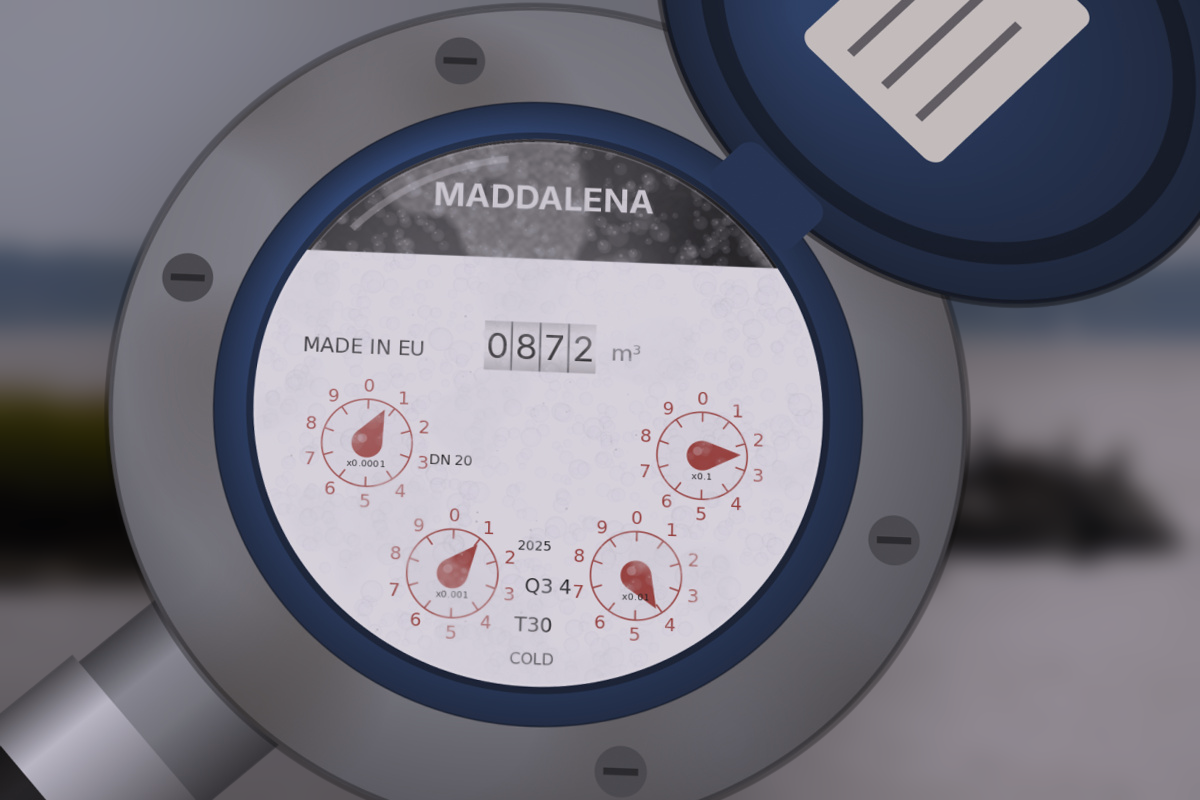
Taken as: 872.2410 m³
